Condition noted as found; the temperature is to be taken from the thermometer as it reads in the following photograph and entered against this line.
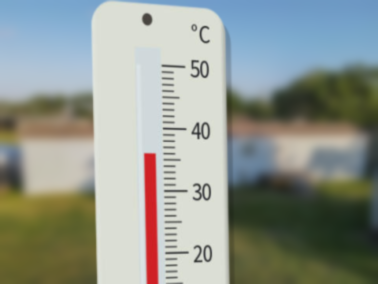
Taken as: 36 °C
